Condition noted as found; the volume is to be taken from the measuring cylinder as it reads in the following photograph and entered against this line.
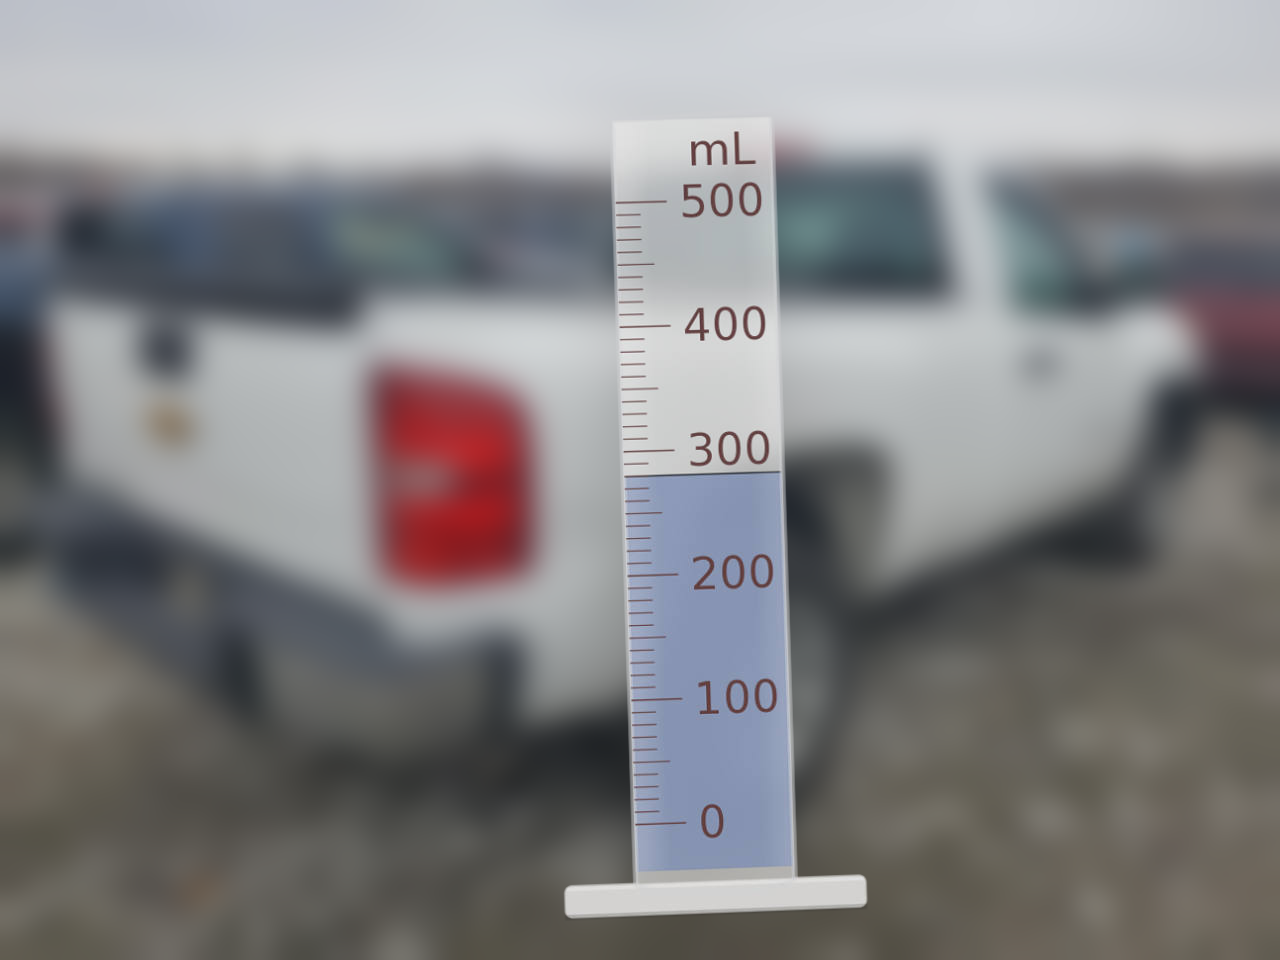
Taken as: 280 mL
